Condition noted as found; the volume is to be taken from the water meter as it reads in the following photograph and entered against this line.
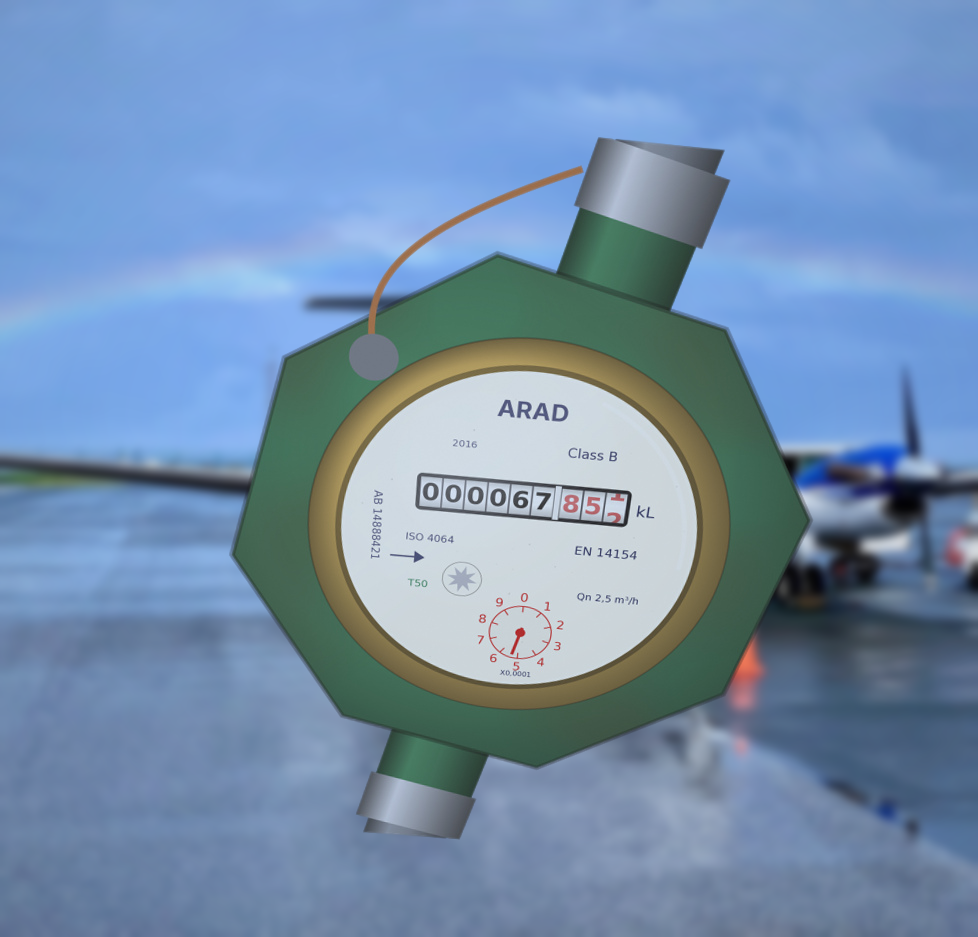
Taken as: 67.8515 kL
